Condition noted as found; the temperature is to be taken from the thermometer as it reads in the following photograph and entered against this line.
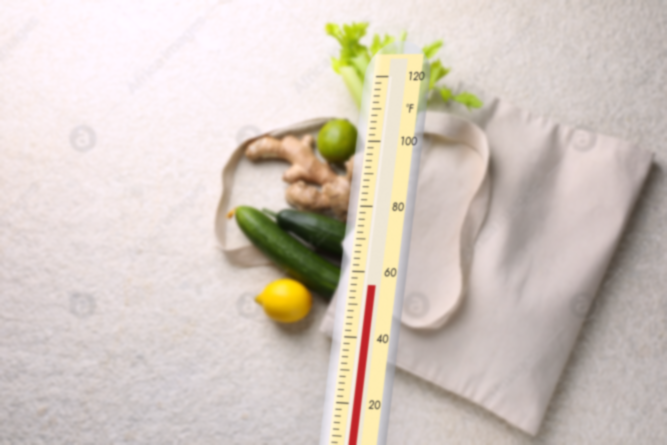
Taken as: 56 °F
